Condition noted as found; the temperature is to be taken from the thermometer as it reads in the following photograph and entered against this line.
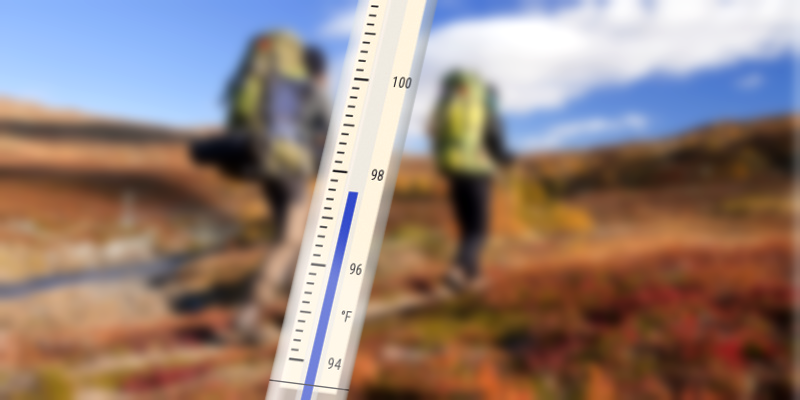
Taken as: 97.6 °F
